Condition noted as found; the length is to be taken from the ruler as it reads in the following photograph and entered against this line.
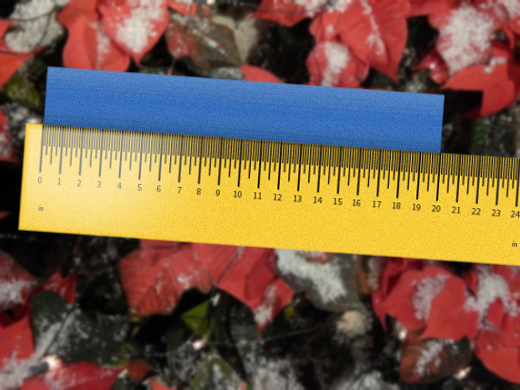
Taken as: 20 in
